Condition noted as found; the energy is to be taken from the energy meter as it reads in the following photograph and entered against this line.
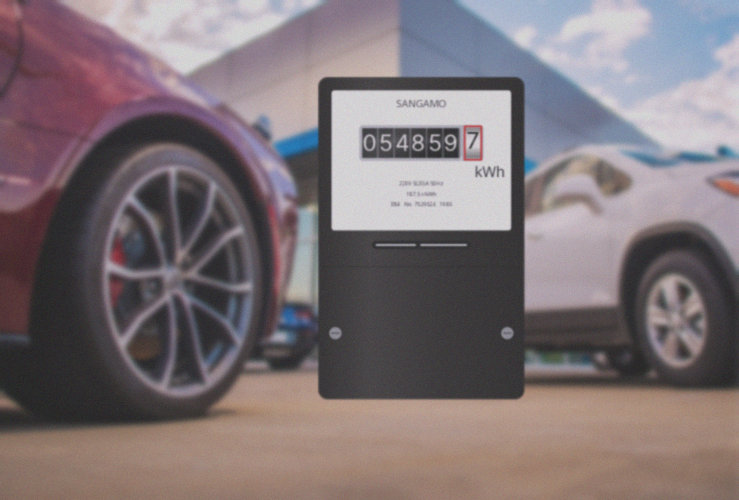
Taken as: 54859.7 kWh
